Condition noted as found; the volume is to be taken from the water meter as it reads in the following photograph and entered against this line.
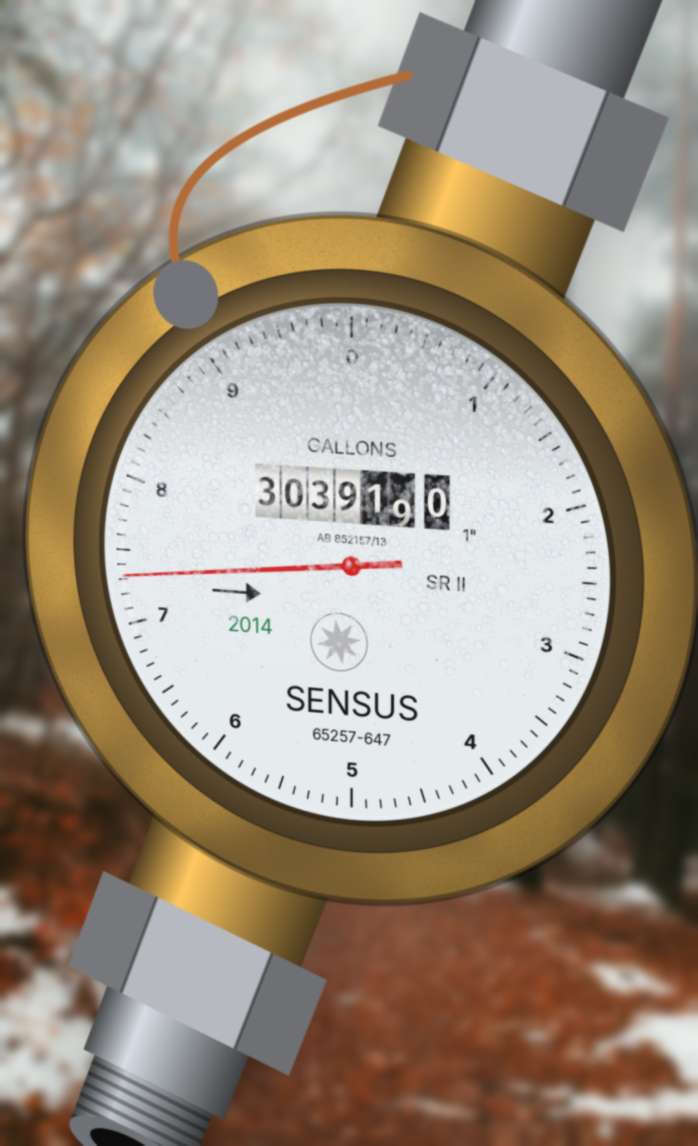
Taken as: 3039187.3 gal
